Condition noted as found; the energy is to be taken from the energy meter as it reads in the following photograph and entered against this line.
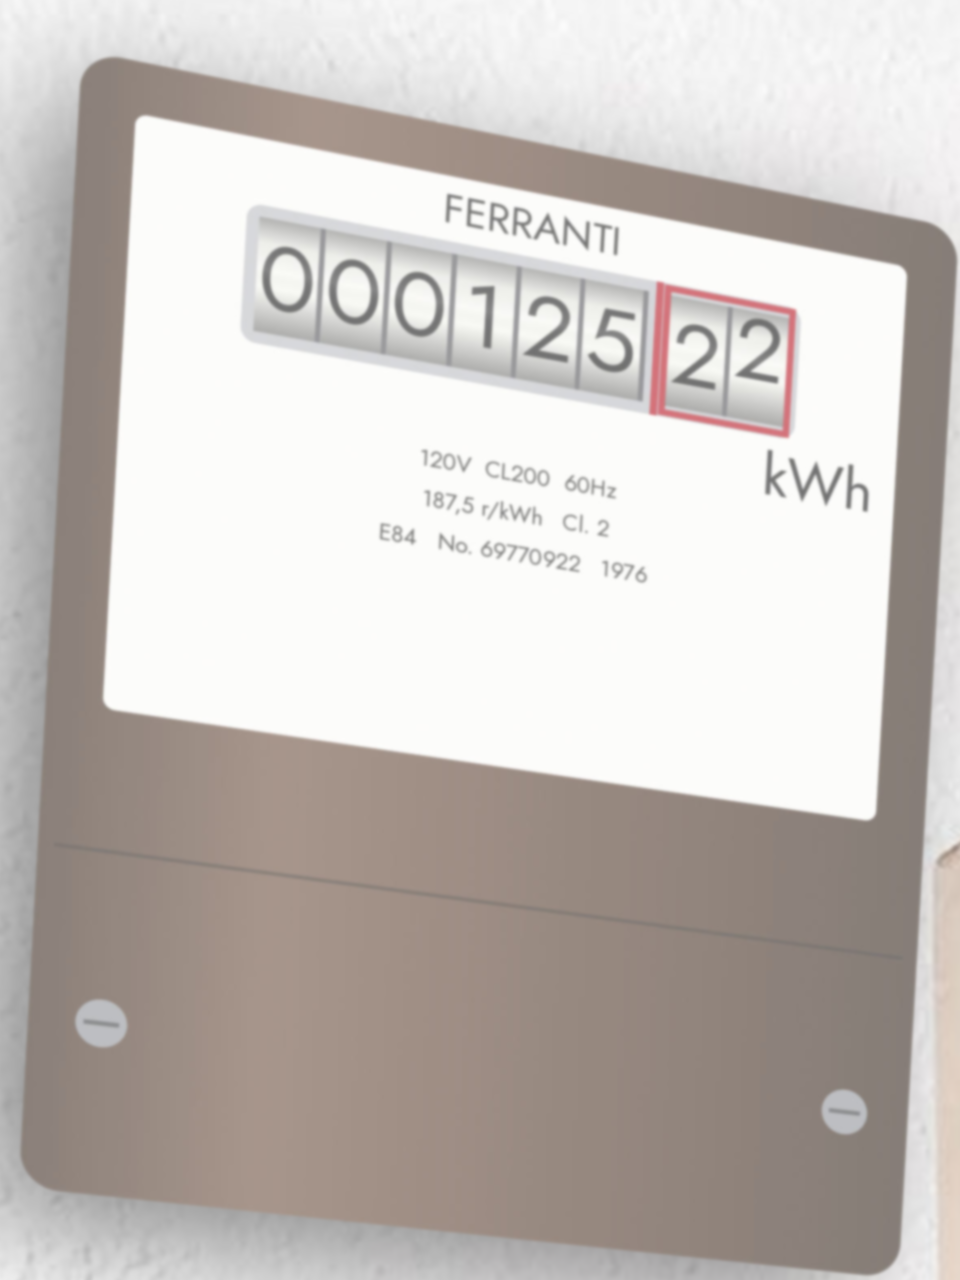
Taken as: 125.22 kWh
